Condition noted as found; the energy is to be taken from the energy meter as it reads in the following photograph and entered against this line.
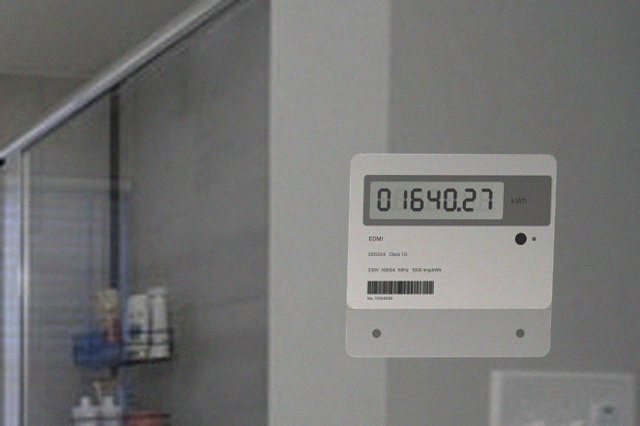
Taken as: 1640.27 kWh
